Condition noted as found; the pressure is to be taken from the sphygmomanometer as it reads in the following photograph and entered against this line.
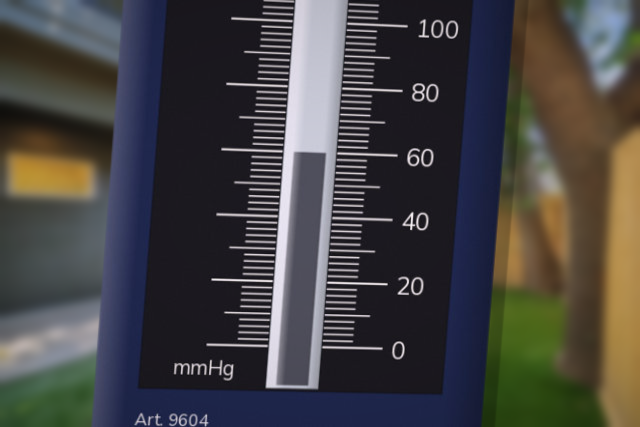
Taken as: 60 mmHg
